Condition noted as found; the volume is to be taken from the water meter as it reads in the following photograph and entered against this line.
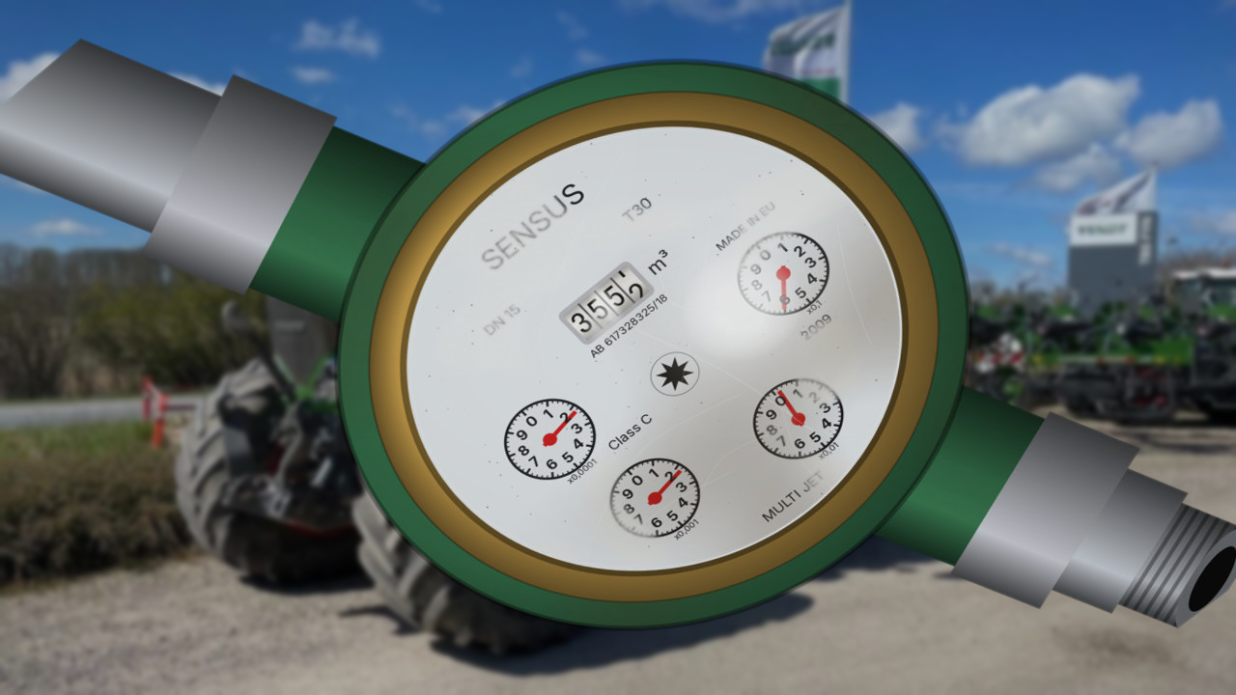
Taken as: 3551.6022 m³
